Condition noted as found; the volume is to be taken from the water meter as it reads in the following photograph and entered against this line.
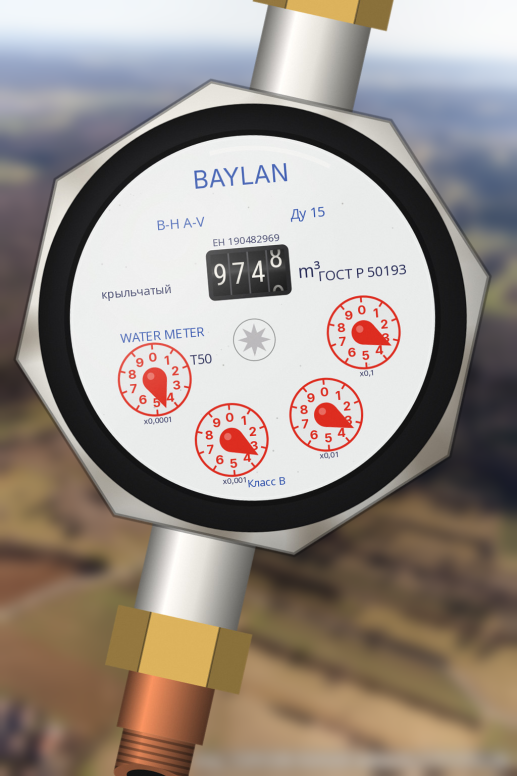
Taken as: 9748.3334 m³
